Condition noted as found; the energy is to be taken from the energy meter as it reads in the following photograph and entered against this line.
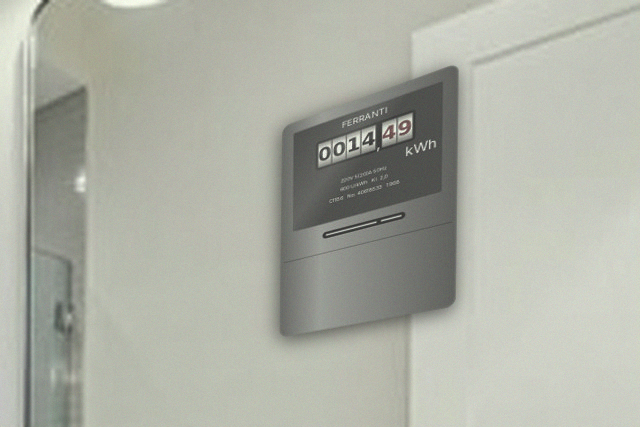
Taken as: 14.49 kWh
